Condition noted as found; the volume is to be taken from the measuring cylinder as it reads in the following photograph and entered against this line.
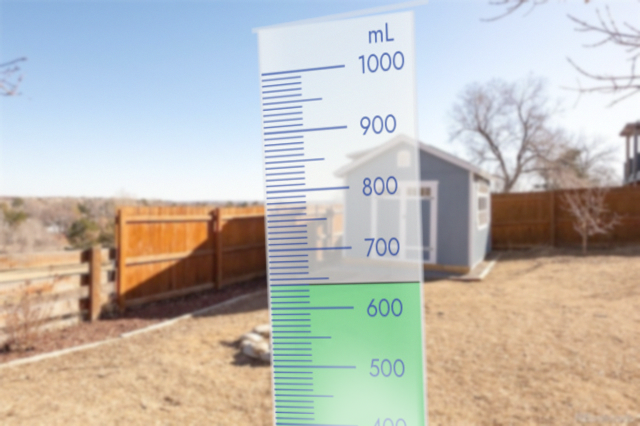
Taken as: 640 mL
